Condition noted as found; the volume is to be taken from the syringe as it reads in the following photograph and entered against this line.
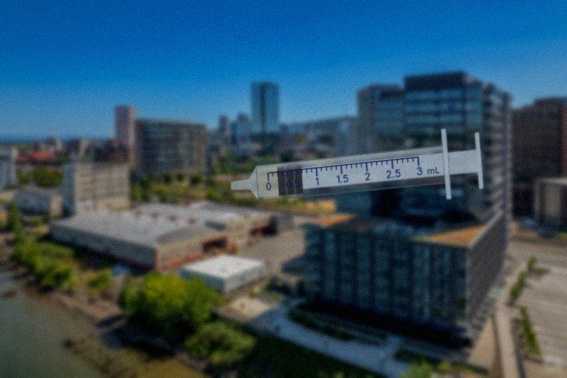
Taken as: 0.2 mL
